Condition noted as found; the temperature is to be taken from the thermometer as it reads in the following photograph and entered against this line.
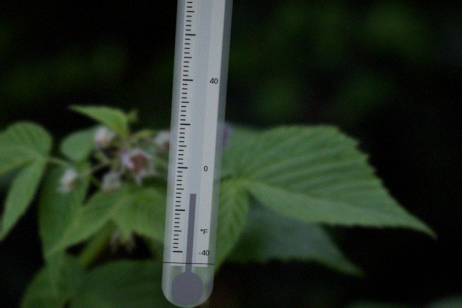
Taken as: -12 °F
